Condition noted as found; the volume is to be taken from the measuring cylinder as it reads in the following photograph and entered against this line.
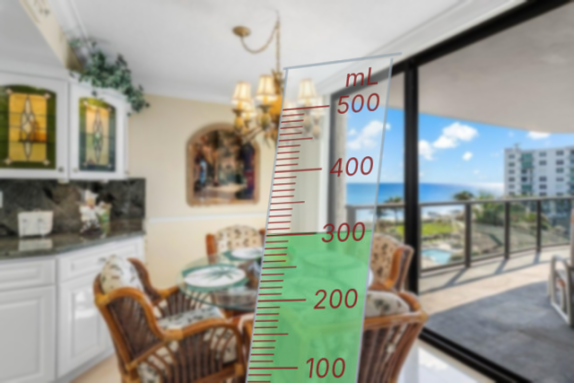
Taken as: 300 mL
